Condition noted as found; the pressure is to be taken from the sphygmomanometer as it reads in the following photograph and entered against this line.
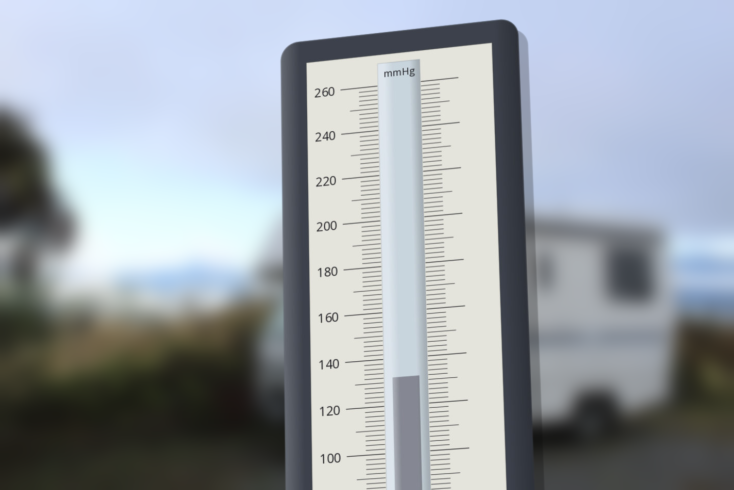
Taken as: 132 mmHg
